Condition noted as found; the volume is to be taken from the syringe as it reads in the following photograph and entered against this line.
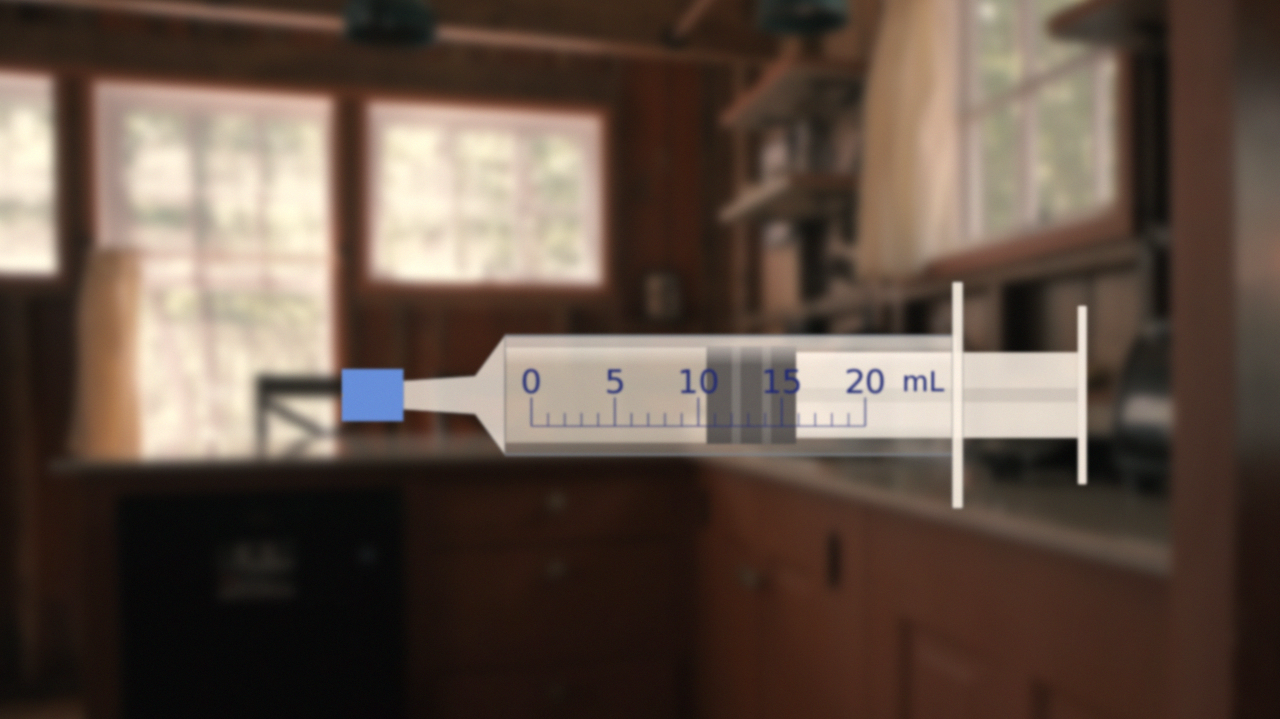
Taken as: 10.5 mL
